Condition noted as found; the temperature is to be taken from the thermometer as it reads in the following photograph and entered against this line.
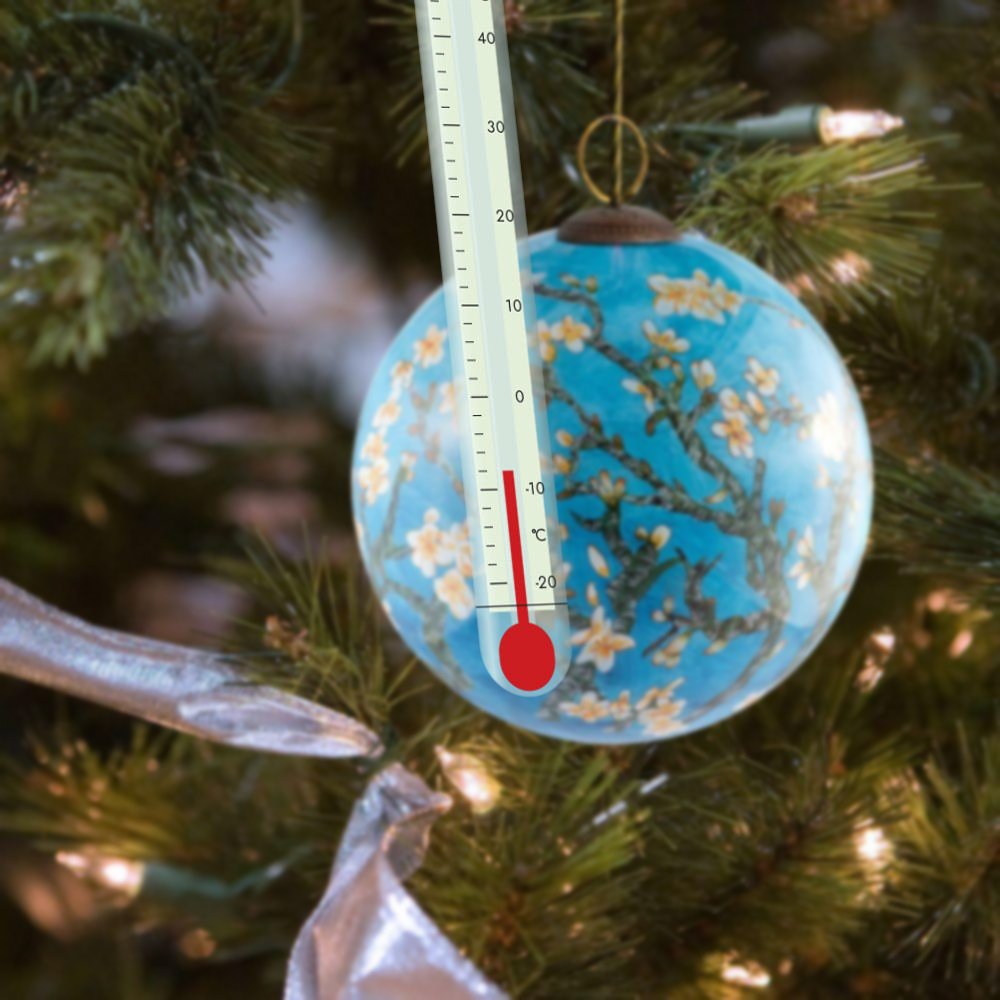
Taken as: -8 °C
